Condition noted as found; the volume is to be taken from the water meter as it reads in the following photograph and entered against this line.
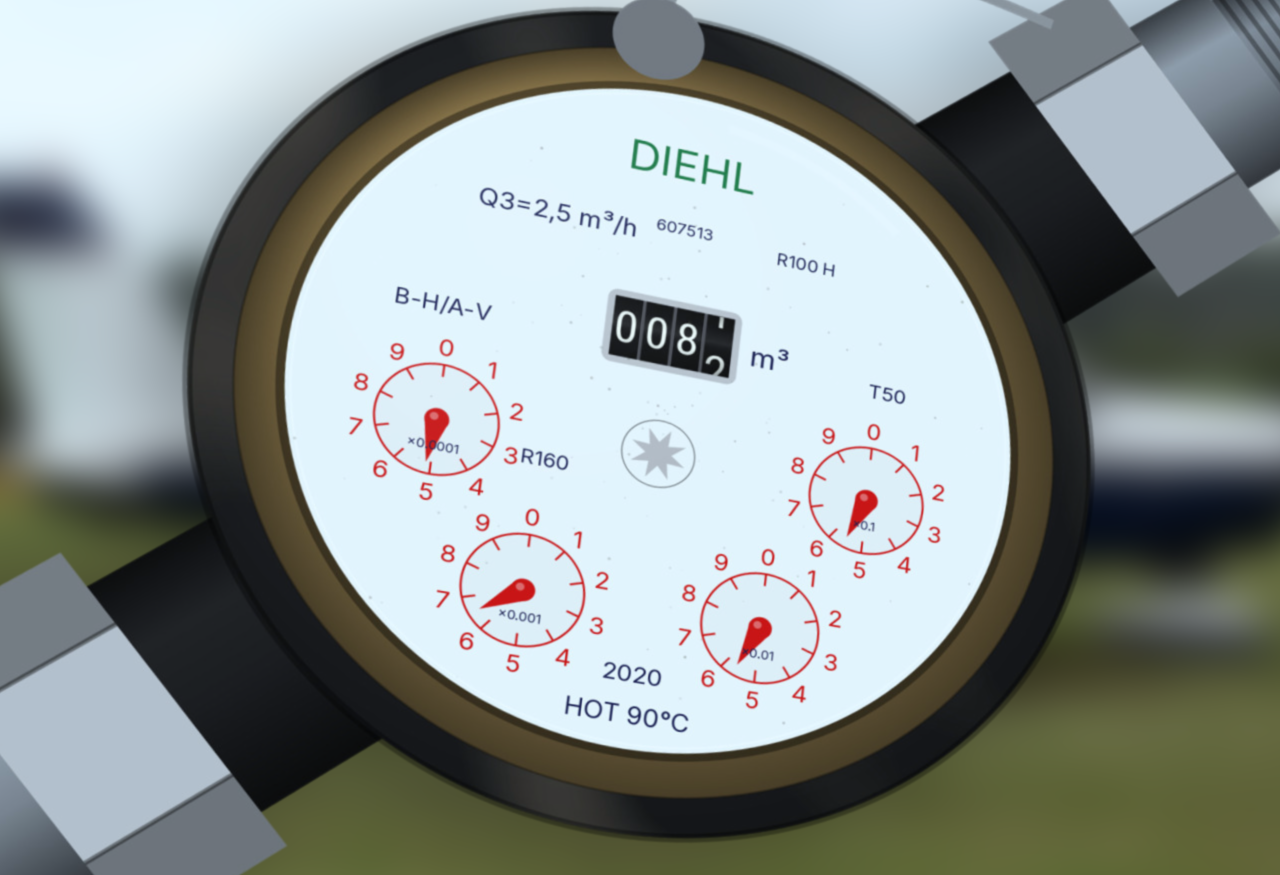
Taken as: 81.5565 m³
